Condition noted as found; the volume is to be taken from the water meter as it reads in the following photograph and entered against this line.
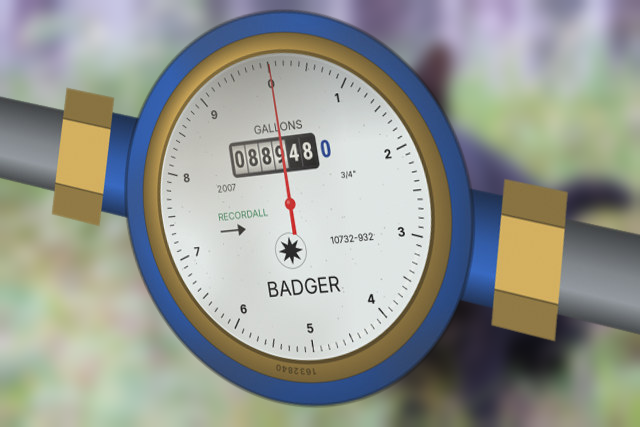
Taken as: 889480.0 gal
